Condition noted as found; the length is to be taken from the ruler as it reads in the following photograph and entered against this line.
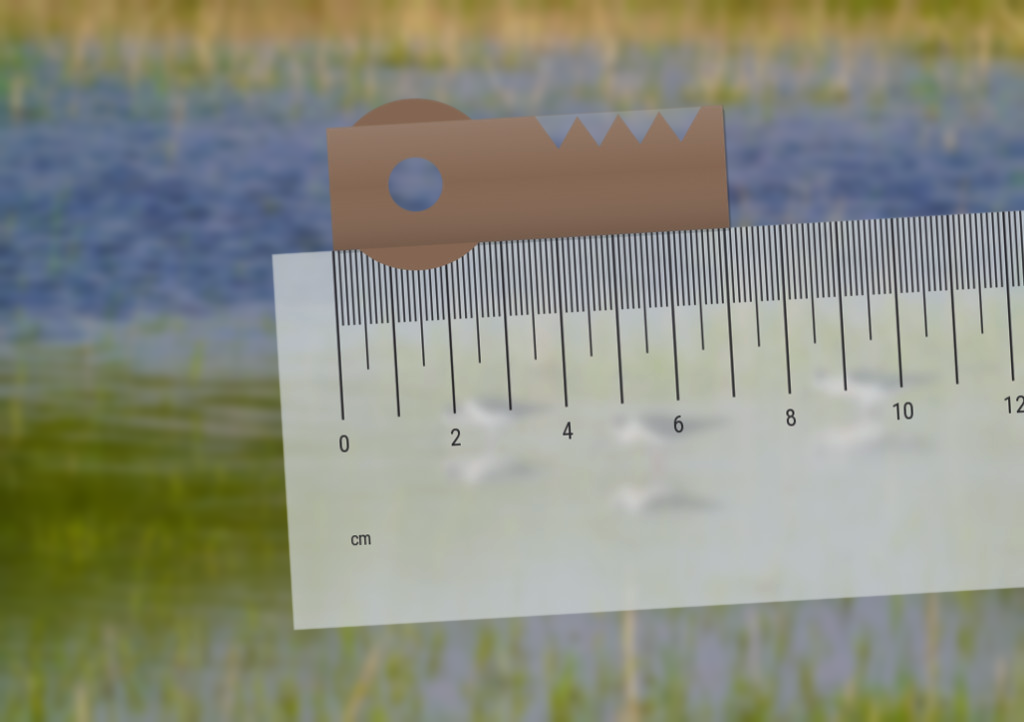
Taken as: 7.1 cm
